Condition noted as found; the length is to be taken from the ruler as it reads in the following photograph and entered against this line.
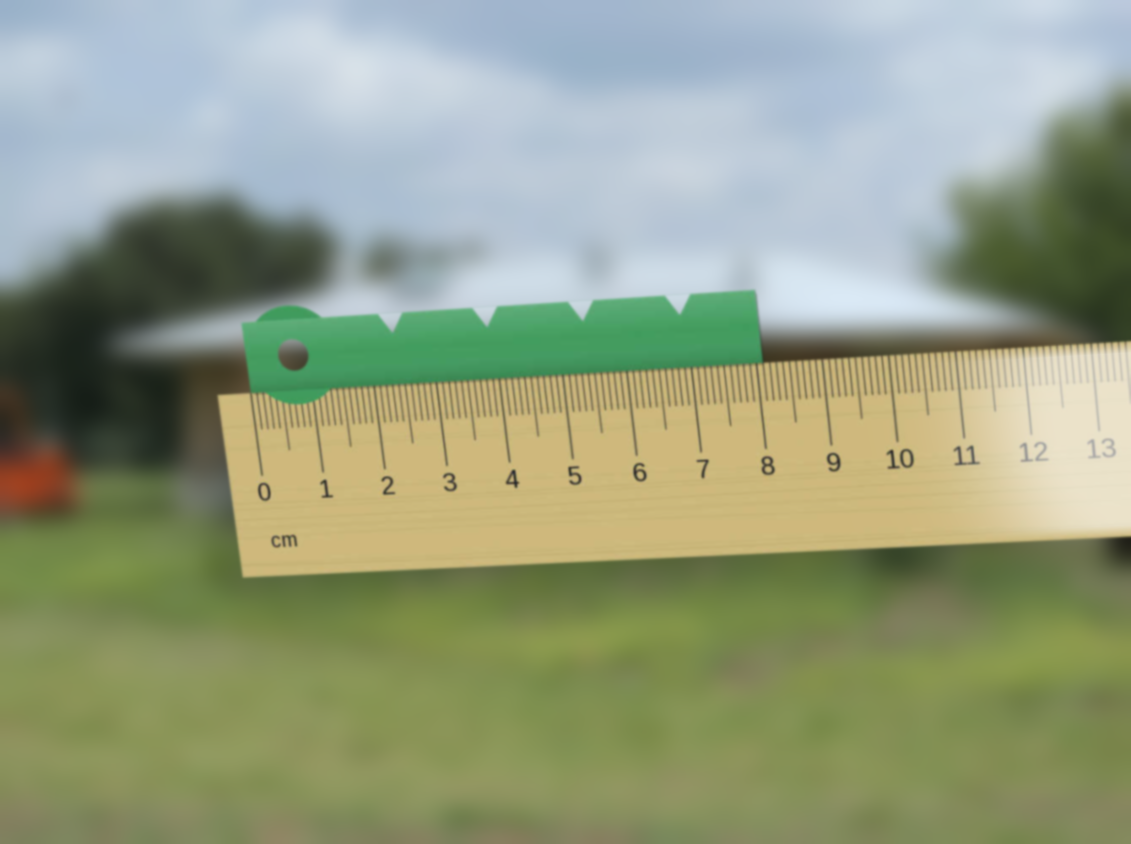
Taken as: 8.1 cm
